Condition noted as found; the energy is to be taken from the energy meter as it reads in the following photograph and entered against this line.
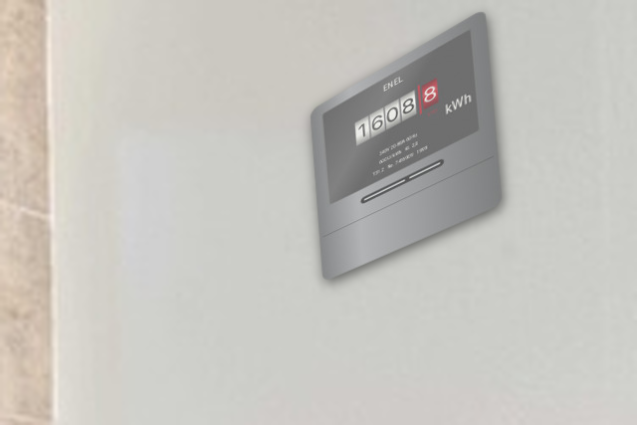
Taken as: 1608.8 kWh
